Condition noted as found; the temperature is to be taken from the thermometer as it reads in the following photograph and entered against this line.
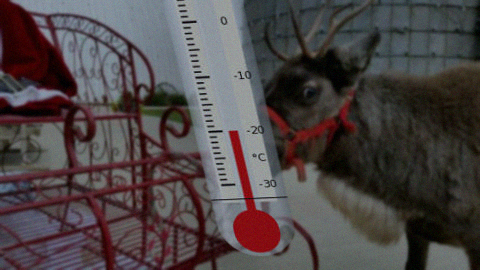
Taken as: -20 °C
